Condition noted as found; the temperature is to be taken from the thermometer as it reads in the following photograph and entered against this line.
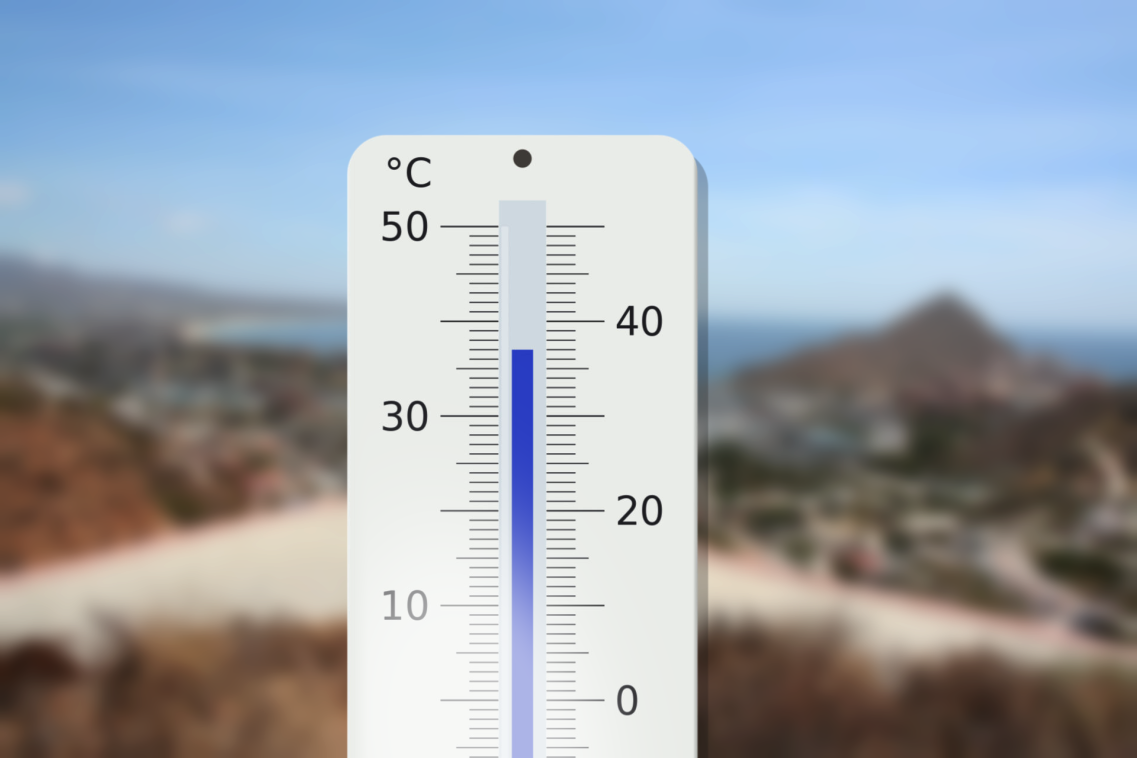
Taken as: 37 °C
